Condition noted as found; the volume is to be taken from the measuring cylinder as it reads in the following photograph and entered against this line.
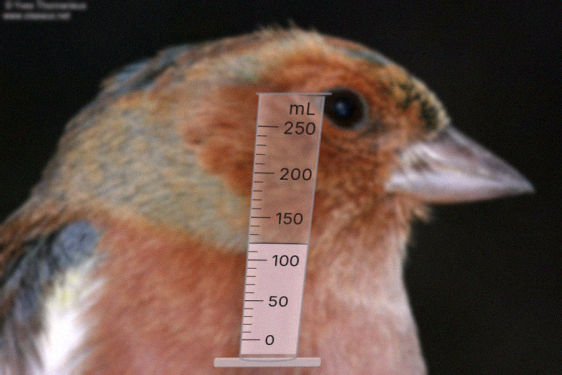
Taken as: 120 mL
